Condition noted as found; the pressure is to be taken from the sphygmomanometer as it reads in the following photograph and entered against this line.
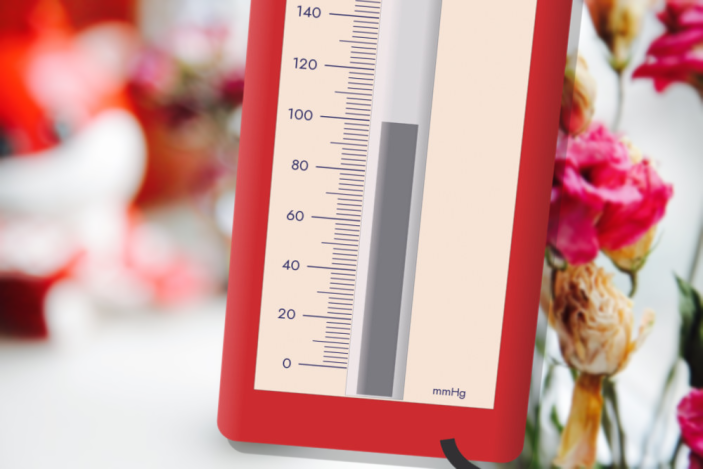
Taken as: 100 mmHg
